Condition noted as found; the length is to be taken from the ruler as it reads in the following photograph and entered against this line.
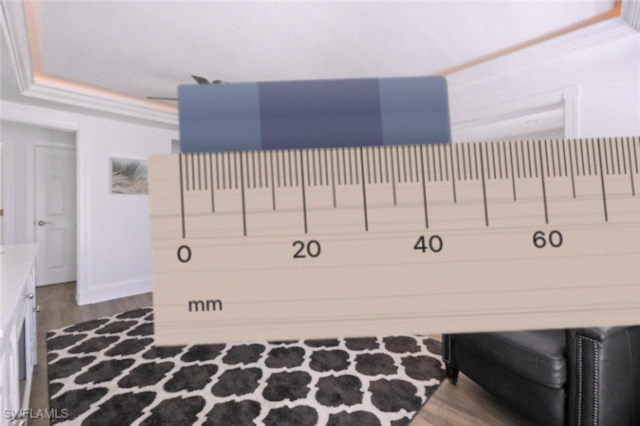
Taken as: 45 mm
